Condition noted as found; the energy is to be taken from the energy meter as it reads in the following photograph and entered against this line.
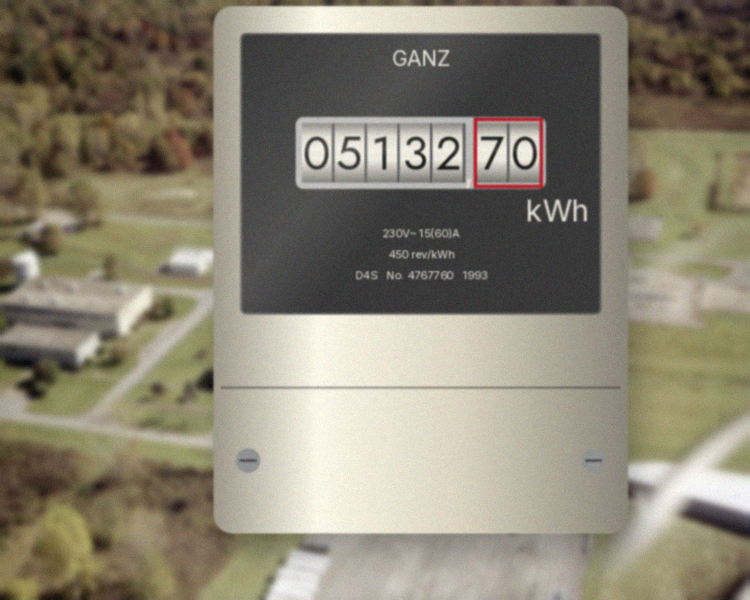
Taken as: 5132.70 kWh
